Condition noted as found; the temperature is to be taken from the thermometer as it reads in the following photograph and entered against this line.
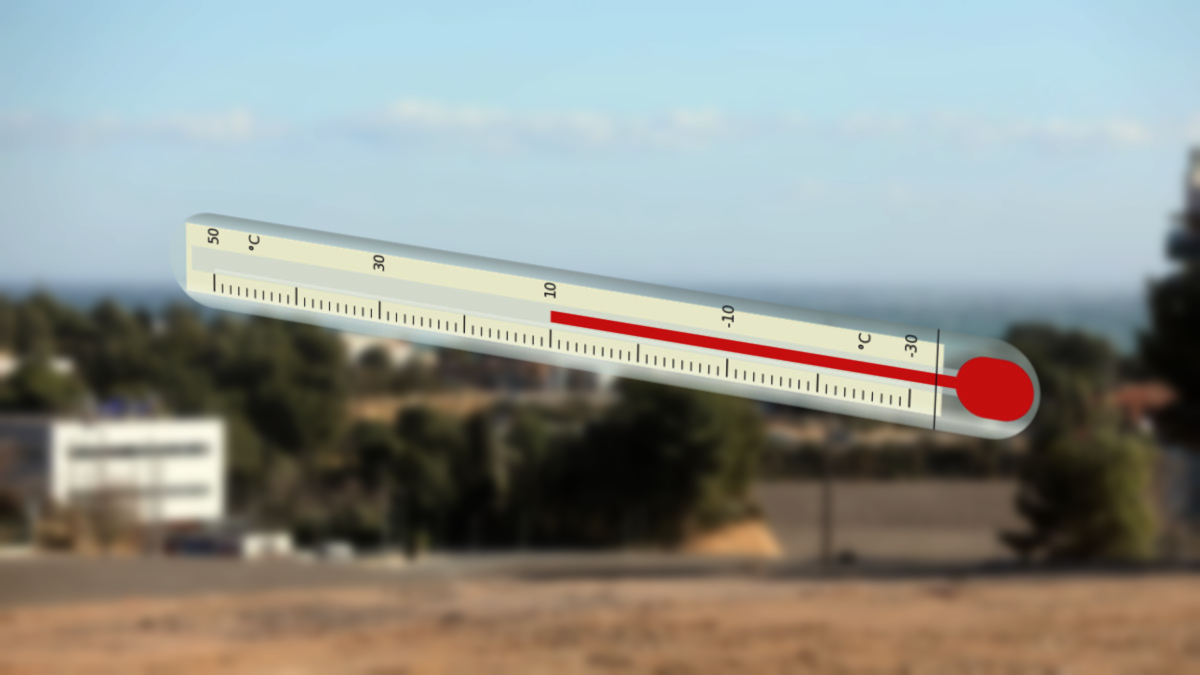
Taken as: 10 °C
